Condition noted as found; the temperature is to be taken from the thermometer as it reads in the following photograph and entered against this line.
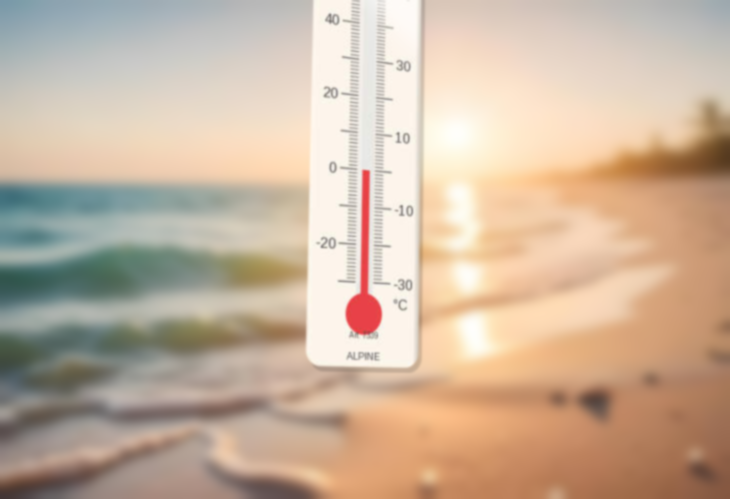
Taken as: 0 °C
